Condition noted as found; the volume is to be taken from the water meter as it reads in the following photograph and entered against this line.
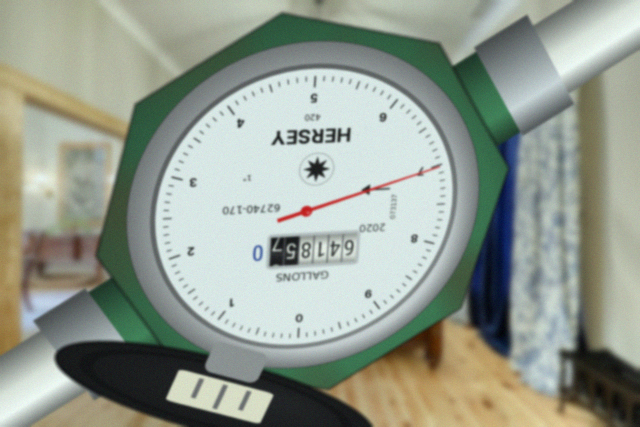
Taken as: 6418567.0 gal
